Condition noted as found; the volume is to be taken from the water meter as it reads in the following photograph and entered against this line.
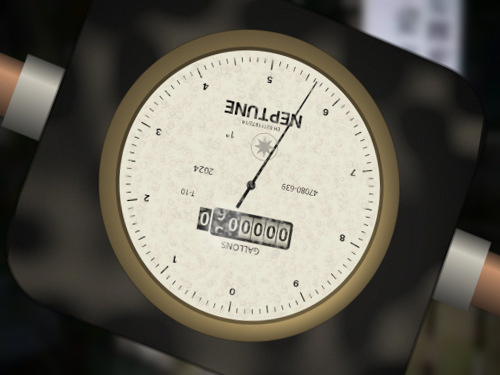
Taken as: 55.6 gal
